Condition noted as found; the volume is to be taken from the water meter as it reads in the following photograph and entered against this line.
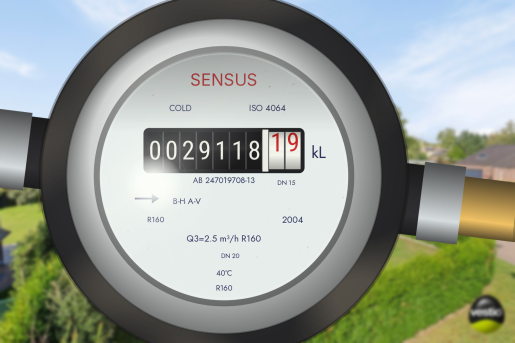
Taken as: 29118.19 kL
